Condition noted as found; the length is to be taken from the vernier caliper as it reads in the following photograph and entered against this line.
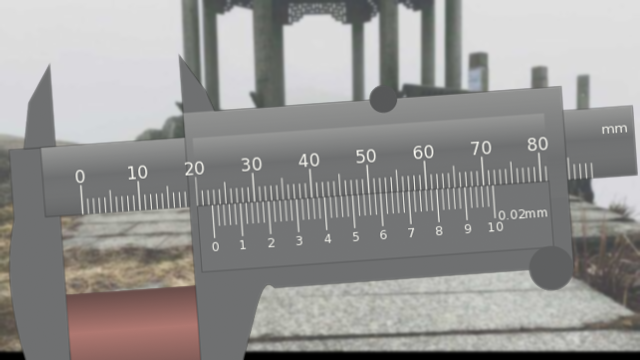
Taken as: 22.6 mm
